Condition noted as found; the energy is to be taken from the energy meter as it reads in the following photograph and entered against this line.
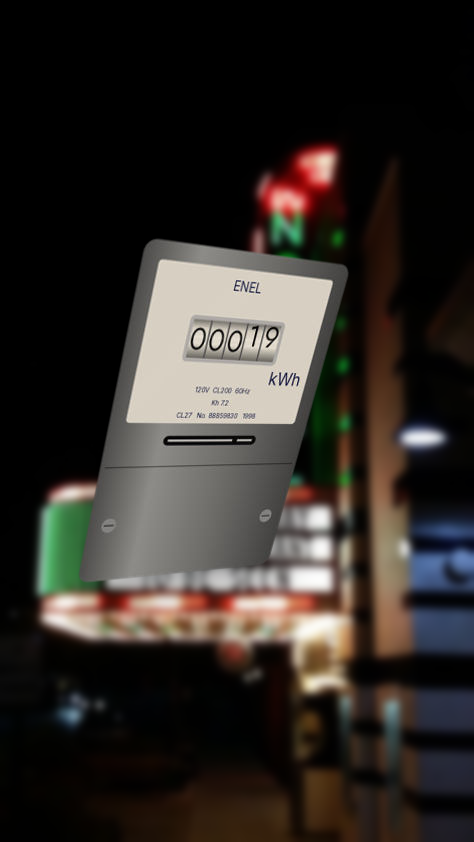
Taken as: 19 kWh
